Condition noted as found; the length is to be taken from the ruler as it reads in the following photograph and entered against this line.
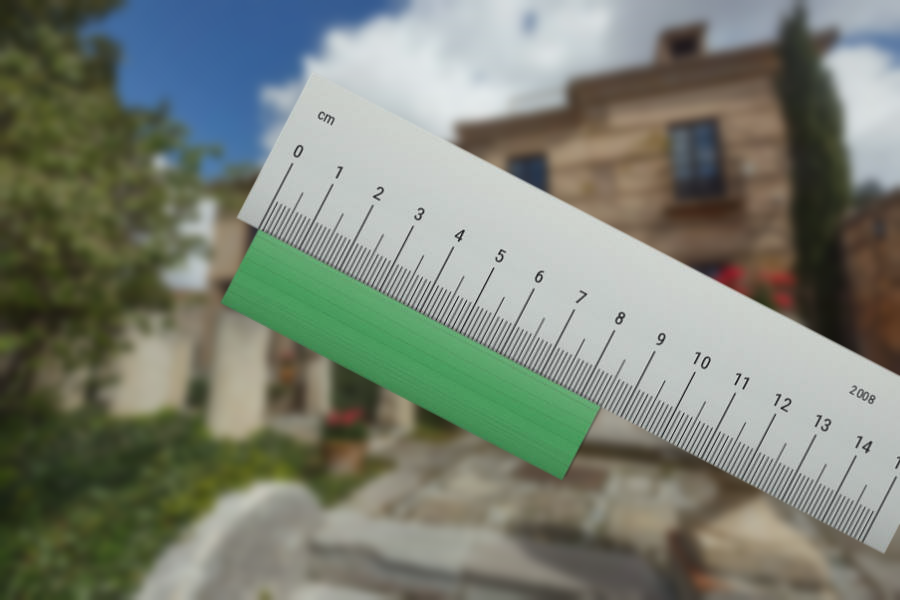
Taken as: 8.5 cm
